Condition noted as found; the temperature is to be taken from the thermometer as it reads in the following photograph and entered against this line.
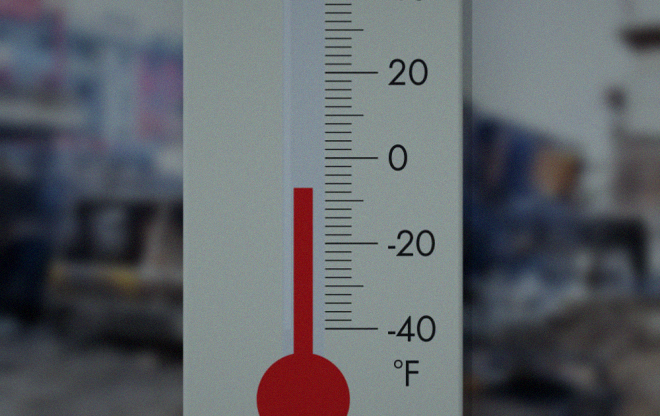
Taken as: -7 °F
